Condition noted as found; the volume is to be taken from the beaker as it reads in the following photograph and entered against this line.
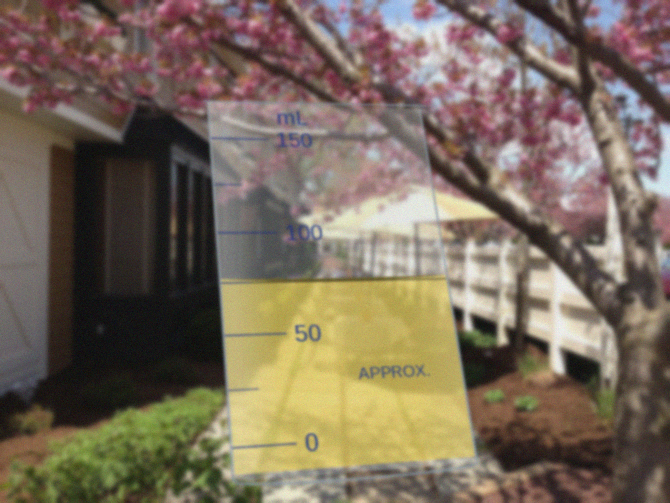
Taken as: 75 mL
